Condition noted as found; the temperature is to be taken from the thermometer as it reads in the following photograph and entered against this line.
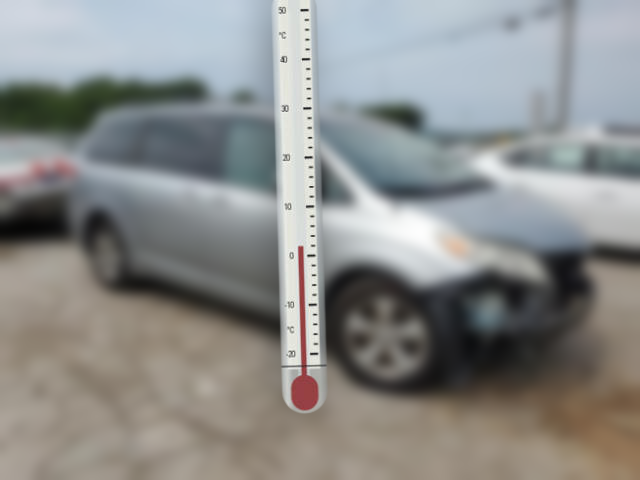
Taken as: 2 °C
